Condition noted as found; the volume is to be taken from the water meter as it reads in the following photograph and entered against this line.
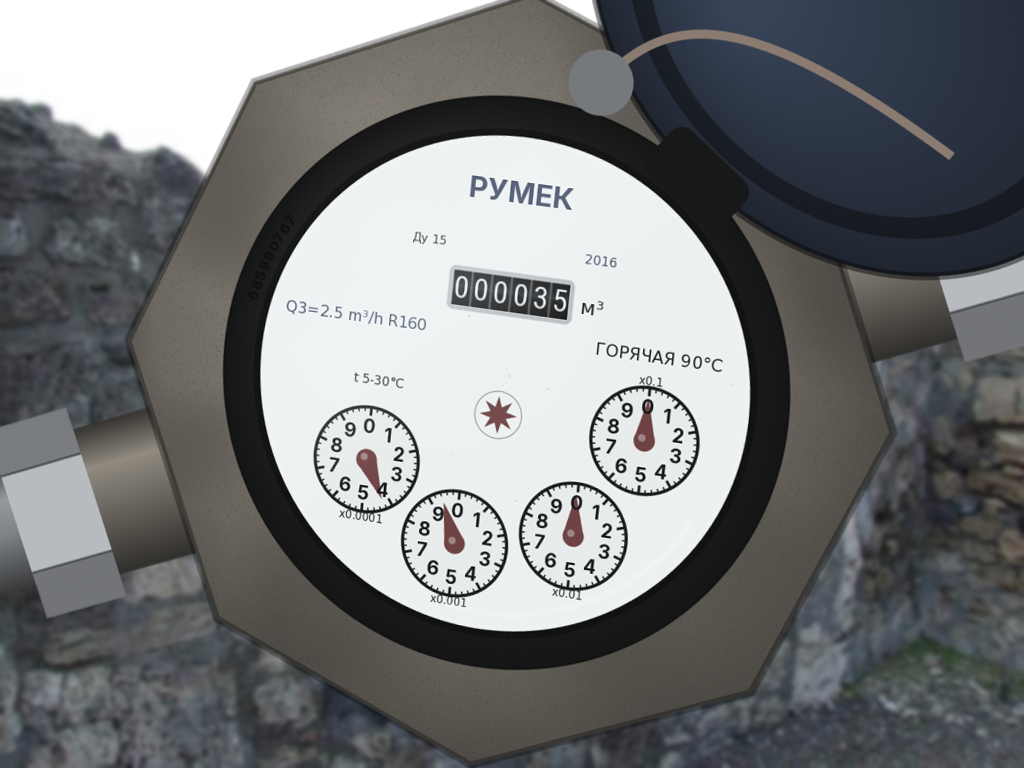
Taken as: 34.9994 m³
